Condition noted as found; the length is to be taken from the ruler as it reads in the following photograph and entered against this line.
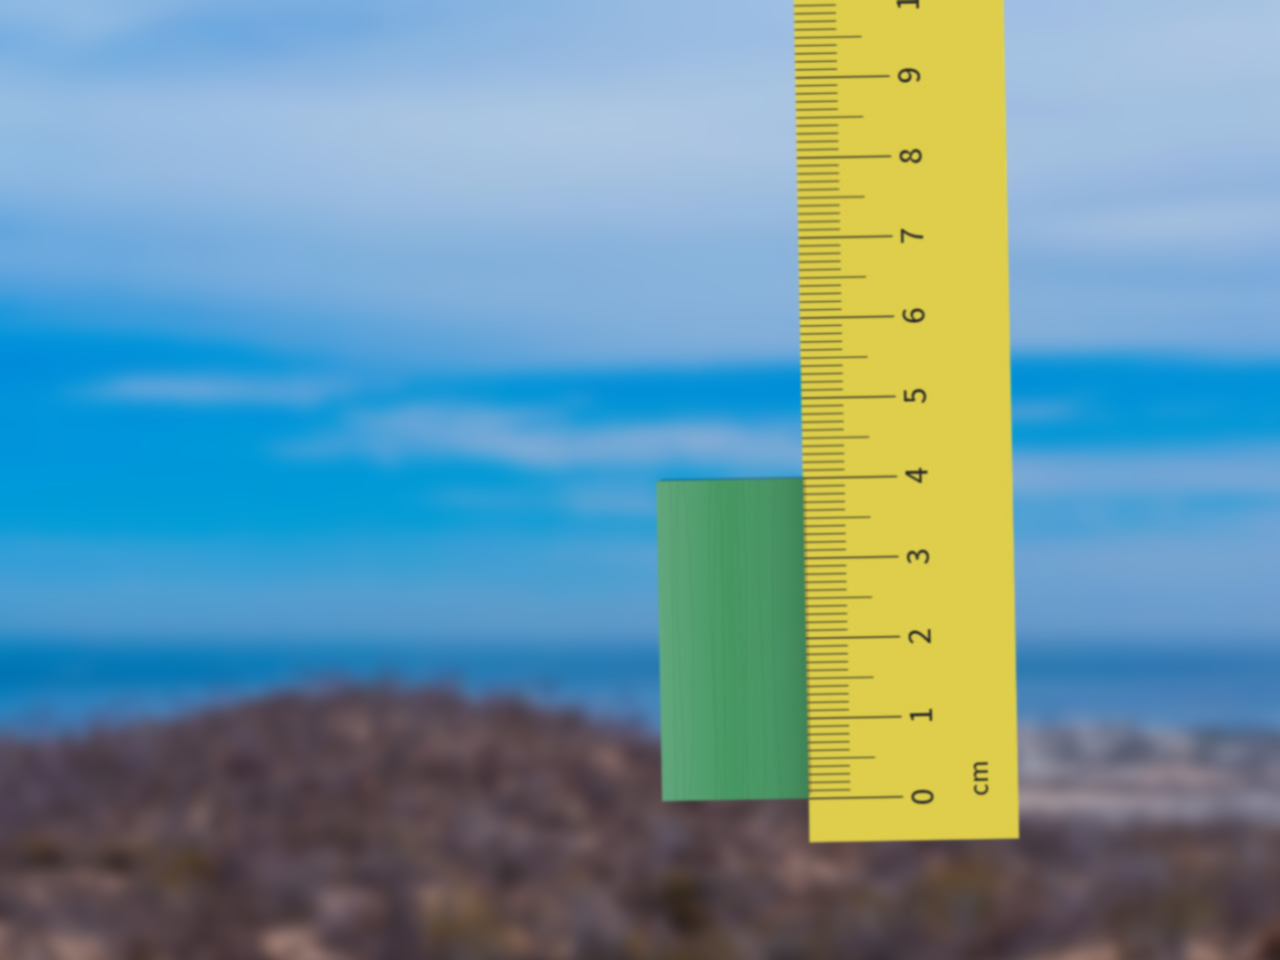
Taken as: 4 cm
